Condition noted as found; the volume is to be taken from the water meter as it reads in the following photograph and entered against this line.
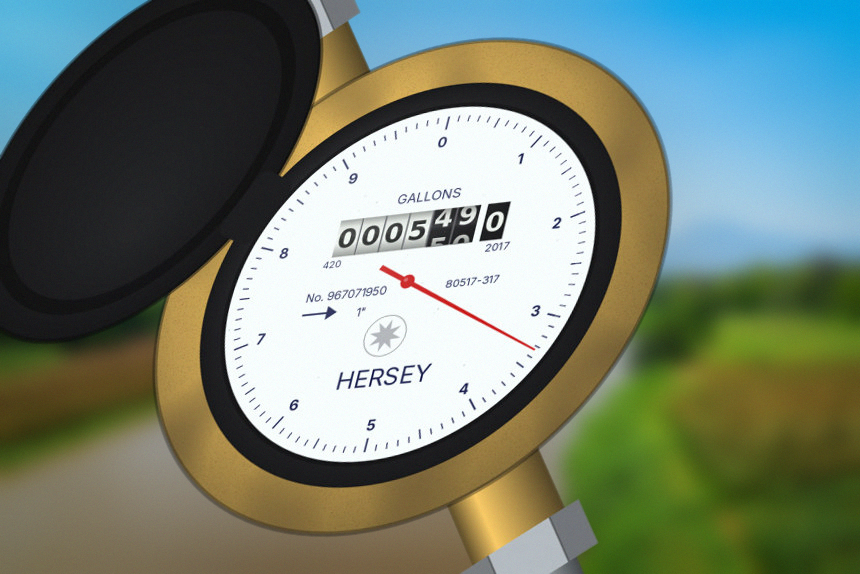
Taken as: 5493.3 gal
